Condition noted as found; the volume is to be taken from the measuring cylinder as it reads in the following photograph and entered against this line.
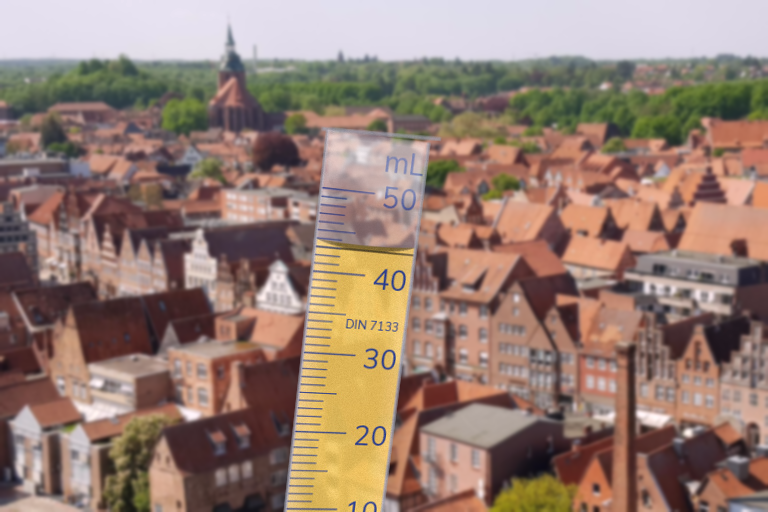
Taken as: 43 mL
